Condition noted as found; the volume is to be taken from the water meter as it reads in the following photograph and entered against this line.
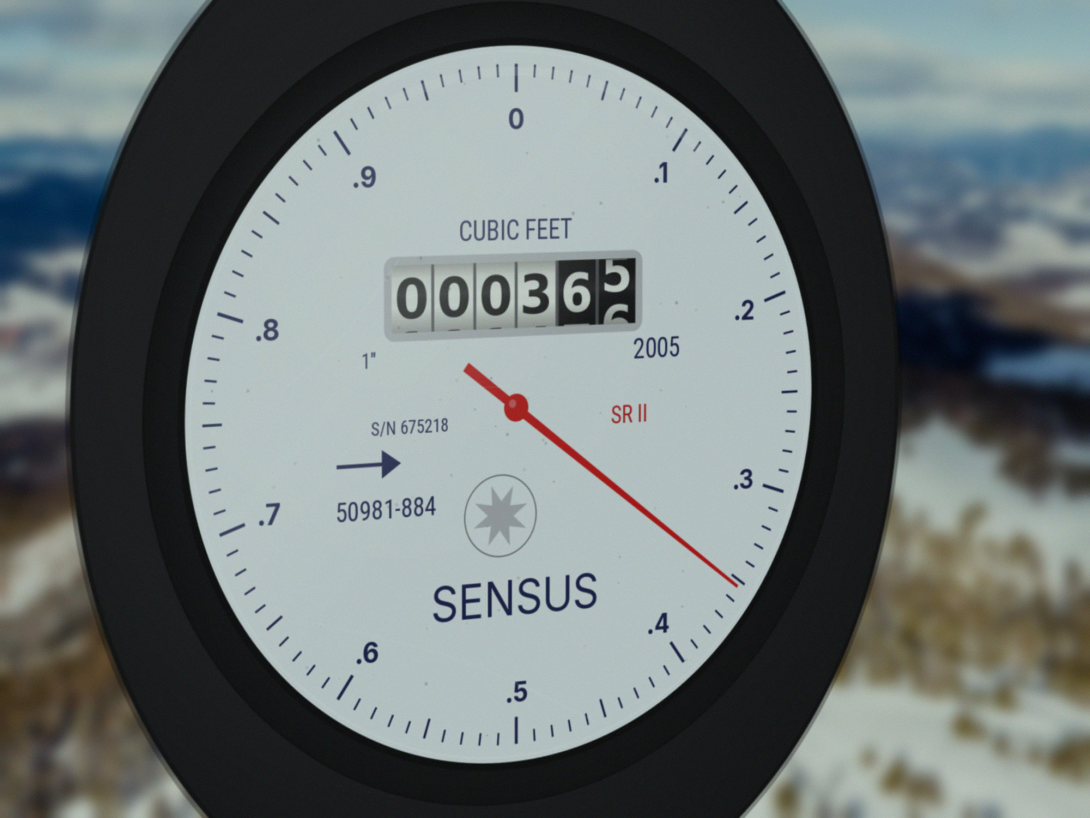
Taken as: 365.35 ft³
